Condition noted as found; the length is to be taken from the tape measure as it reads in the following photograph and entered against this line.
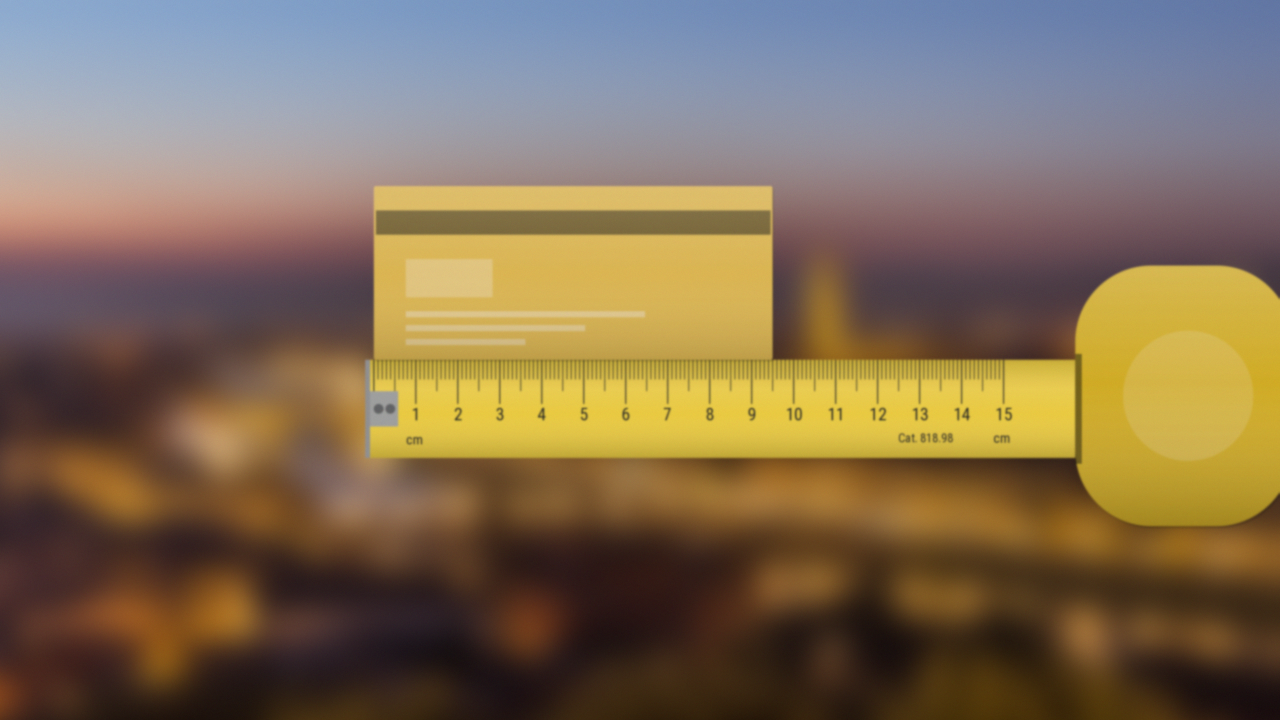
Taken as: 9.5 cm
